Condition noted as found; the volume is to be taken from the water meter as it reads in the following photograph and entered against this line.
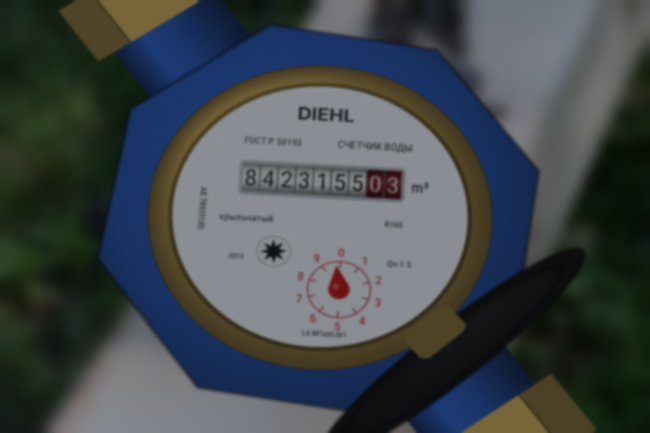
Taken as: 8423155.029 m³
